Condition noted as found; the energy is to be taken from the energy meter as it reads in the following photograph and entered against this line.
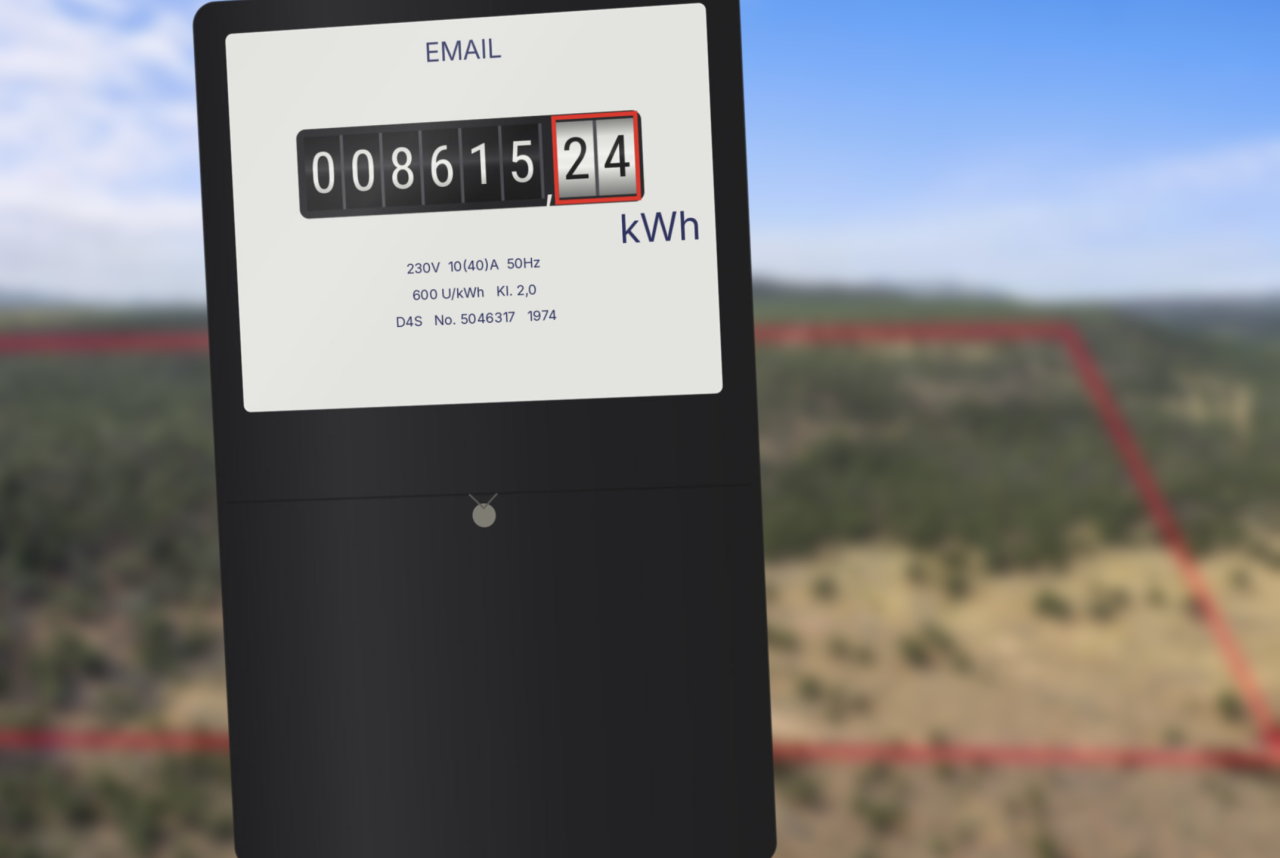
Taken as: 8615.24 kWh
